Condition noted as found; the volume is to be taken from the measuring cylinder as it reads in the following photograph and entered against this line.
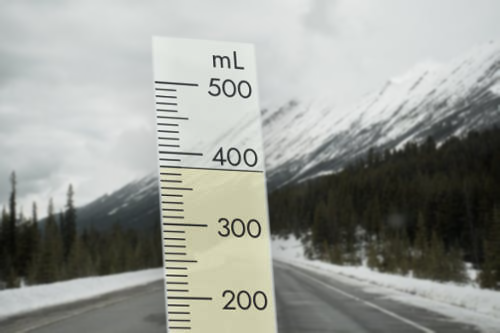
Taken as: 380 mL
